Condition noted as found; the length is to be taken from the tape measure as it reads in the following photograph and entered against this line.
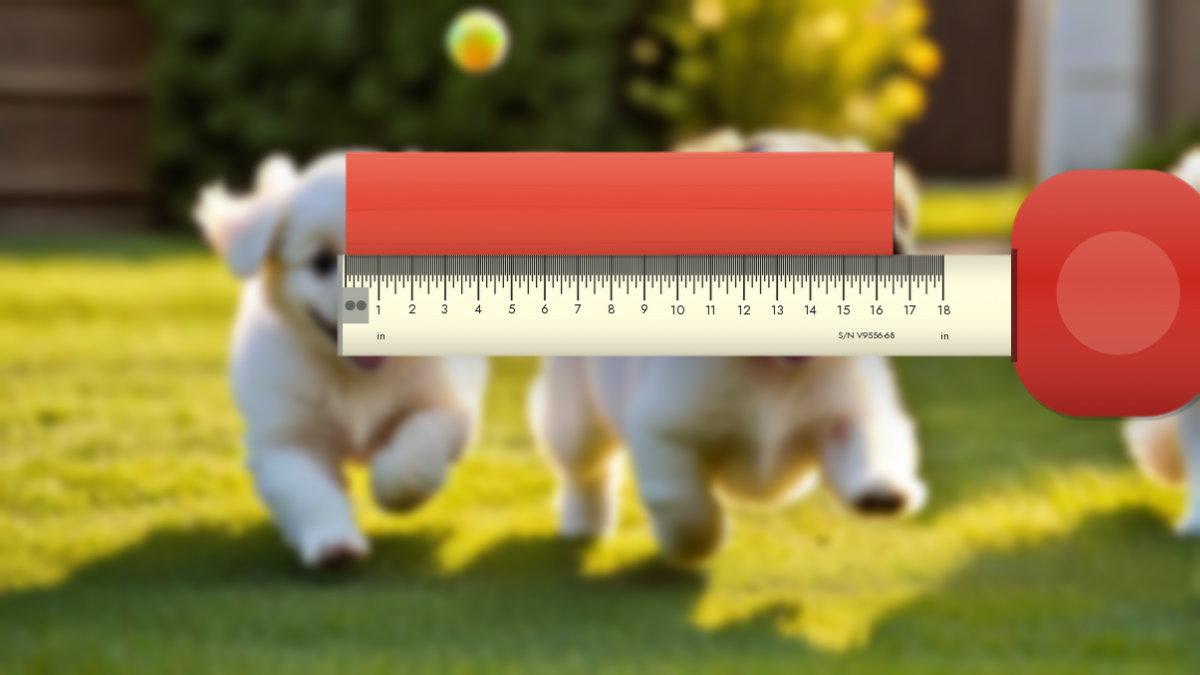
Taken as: 16.5 in
